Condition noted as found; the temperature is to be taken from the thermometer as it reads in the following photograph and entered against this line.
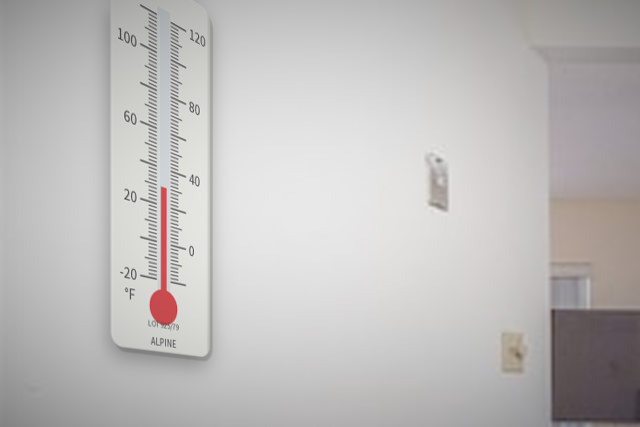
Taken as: 30 °F
